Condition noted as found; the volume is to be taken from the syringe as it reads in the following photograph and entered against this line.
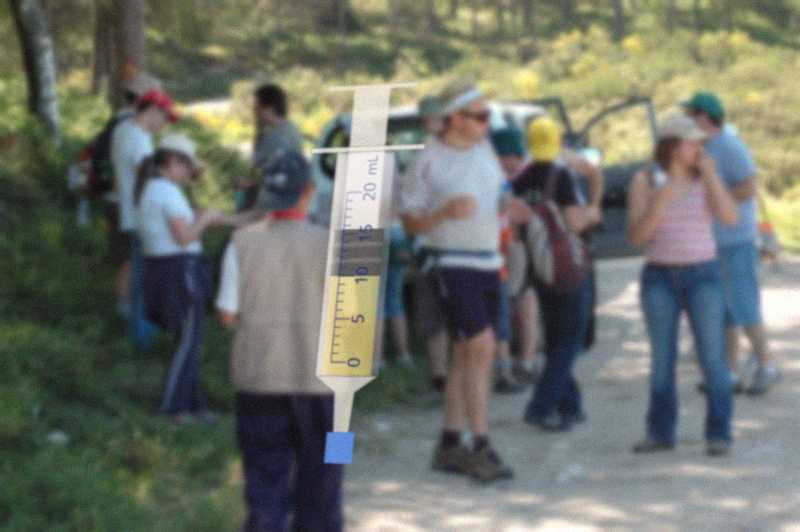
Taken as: 10 mL
